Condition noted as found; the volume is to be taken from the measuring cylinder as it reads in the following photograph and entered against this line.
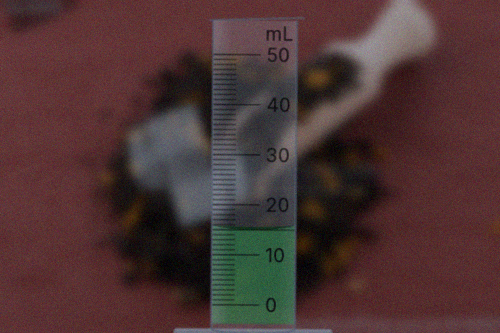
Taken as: 15 mL
